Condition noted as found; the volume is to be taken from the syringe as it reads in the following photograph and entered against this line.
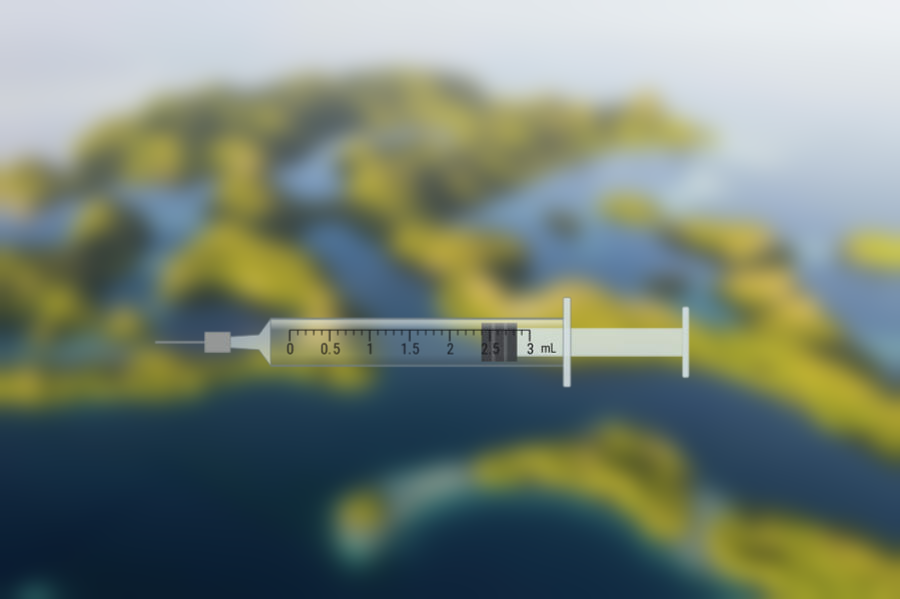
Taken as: 2.4 mL
